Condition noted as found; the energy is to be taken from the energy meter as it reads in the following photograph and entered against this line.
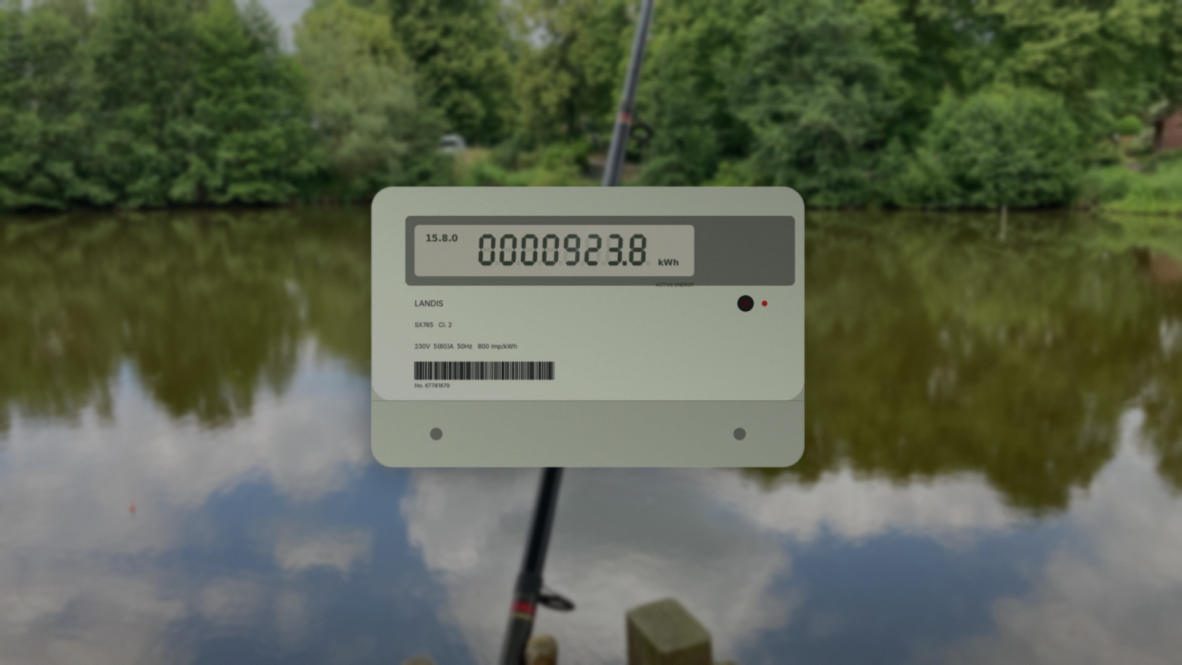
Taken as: 923.8 kWh
